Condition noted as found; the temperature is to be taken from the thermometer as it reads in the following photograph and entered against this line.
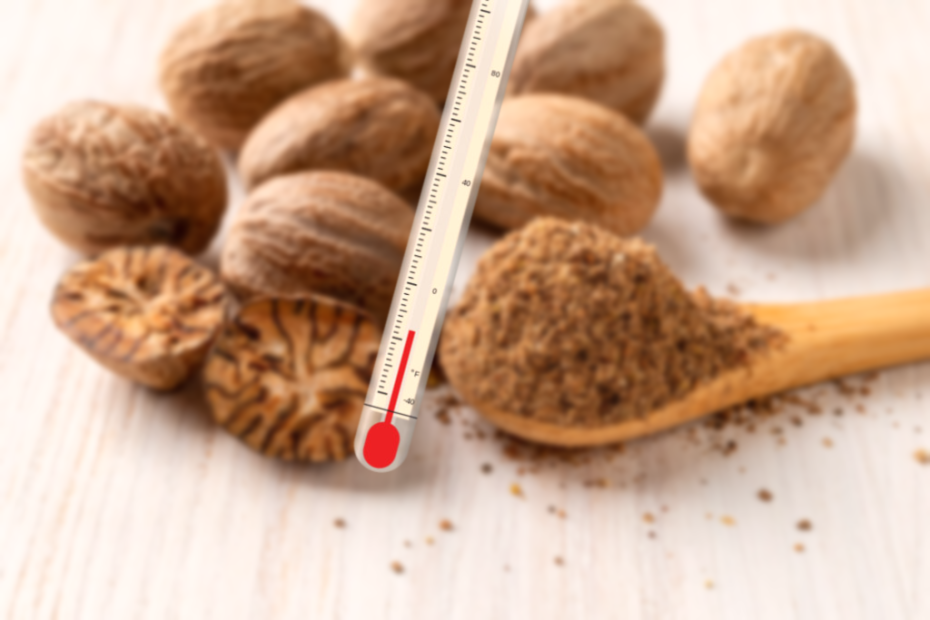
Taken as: -16 °F
